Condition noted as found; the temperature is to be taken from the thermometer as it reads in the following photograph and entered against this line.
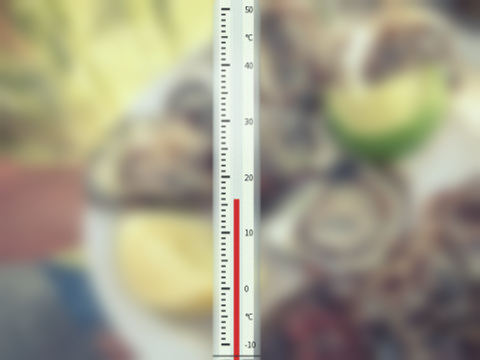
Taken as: 16 °C
